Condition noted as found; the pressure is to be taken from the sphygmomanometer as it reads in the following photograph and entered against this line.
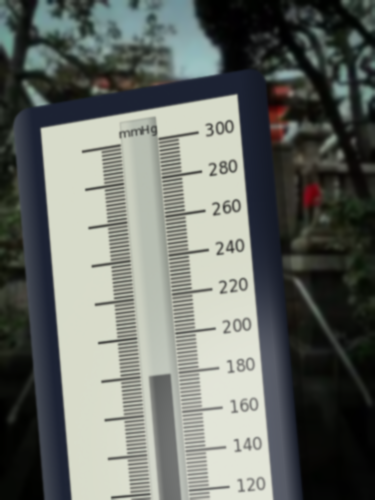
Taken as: 180 mmHg
